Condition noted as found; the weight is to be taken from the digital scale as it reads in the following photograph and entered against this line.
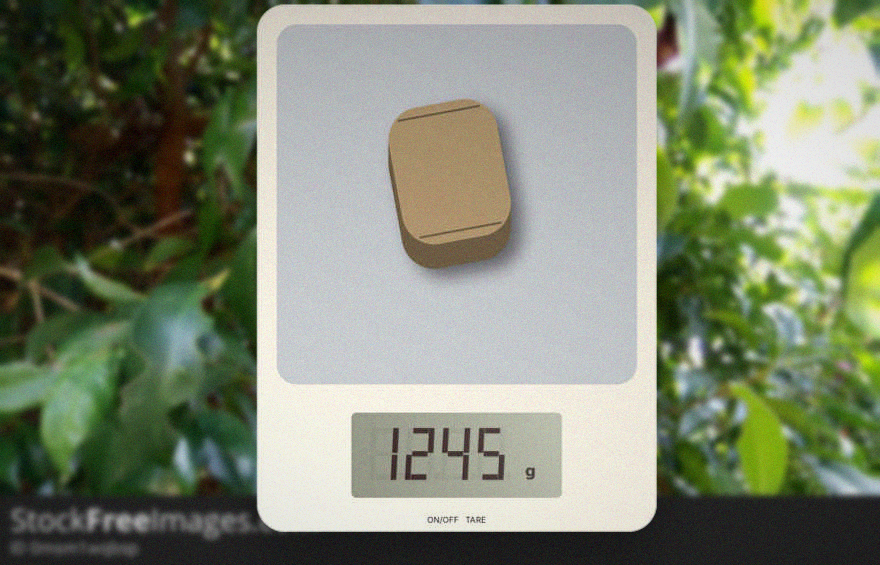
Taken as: 1245 g
